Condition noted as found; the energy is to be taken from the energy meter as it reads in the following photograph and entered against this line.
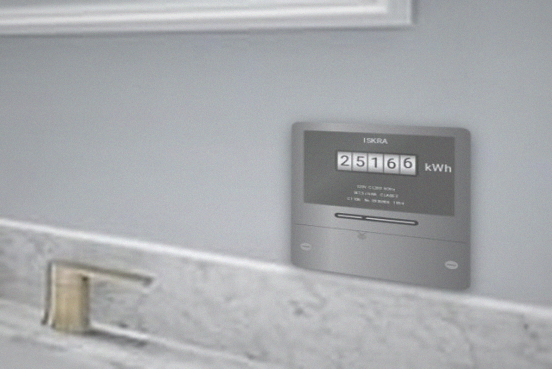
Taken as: 25166 kWh
